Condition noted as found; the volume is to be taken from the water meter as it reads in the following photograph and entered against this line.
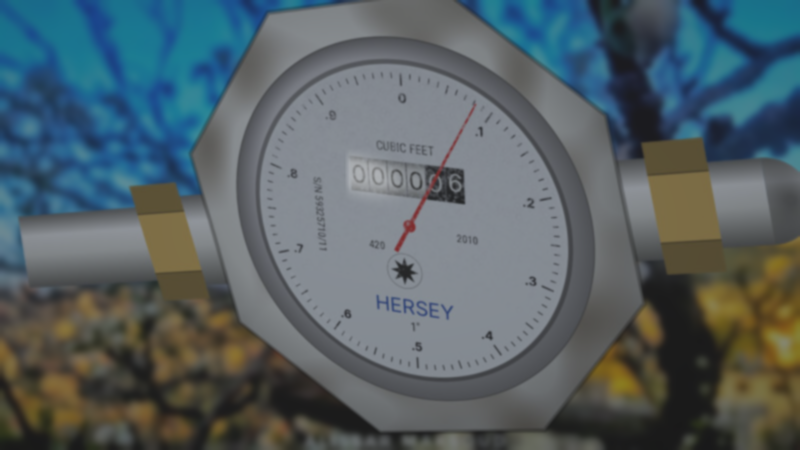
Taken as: 6.08 ft³
